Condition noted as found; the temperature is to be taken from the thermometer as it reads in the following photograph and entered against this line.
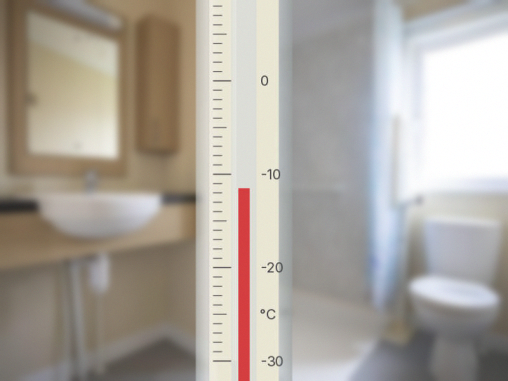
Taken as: -11.5 °C
